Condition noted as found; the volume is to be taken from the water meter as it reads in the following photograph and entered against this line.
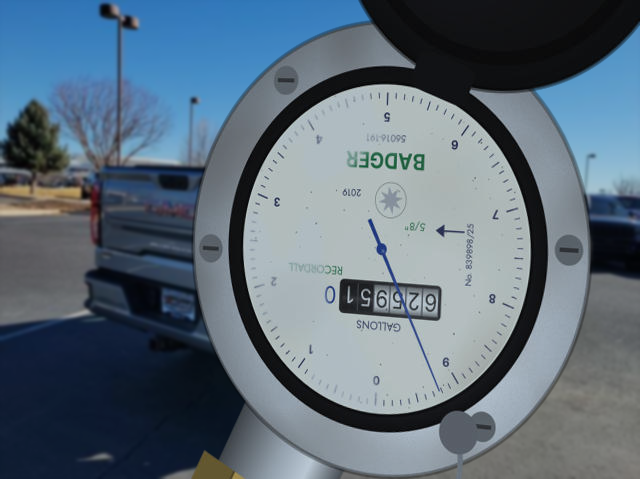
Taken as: 6259509.2 gal
